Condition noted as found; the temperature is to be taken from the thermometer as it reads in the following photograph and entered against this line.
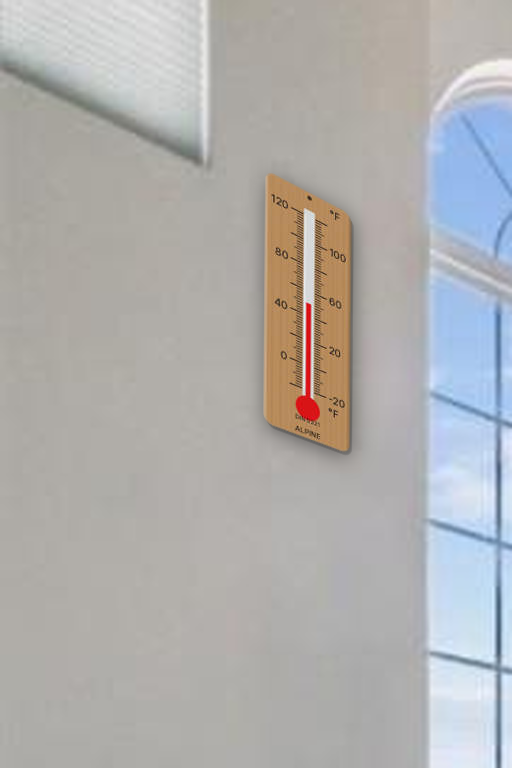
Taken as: 50 °F
